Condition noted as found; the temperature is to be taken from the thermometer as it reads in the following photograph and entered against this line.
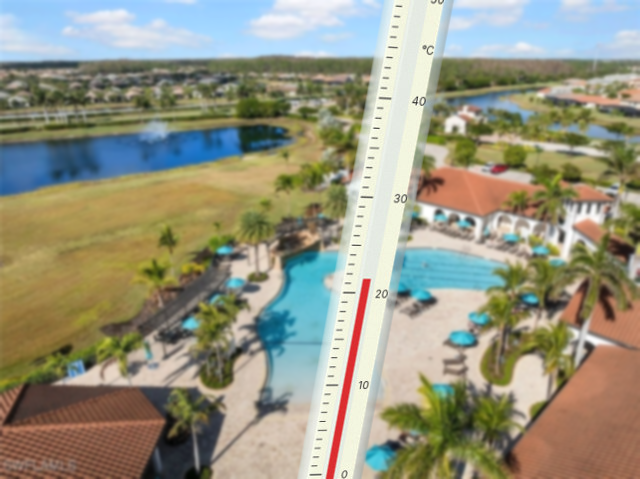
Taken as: 21.5 °C
